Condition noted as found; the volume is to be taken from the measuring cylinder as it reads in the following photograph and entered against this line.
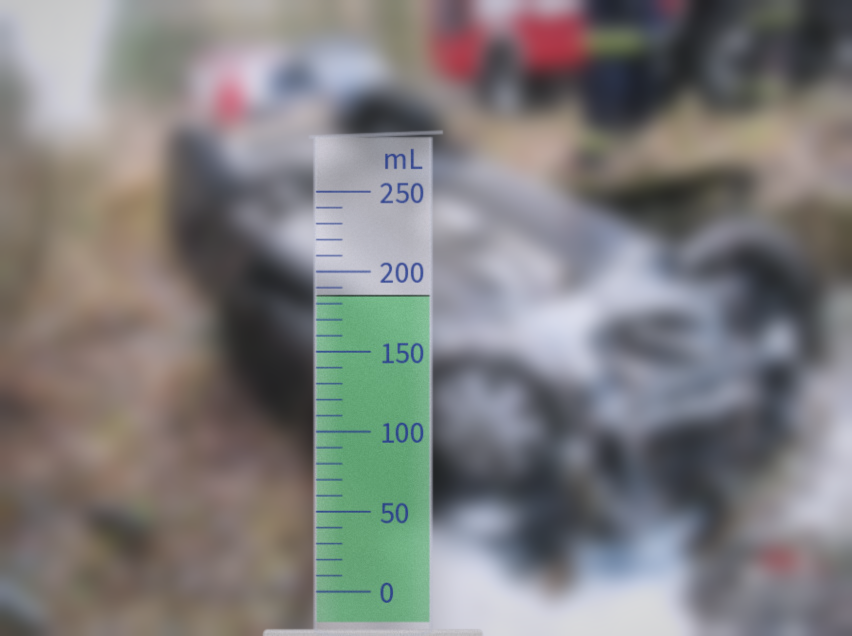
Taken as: 185 mL
